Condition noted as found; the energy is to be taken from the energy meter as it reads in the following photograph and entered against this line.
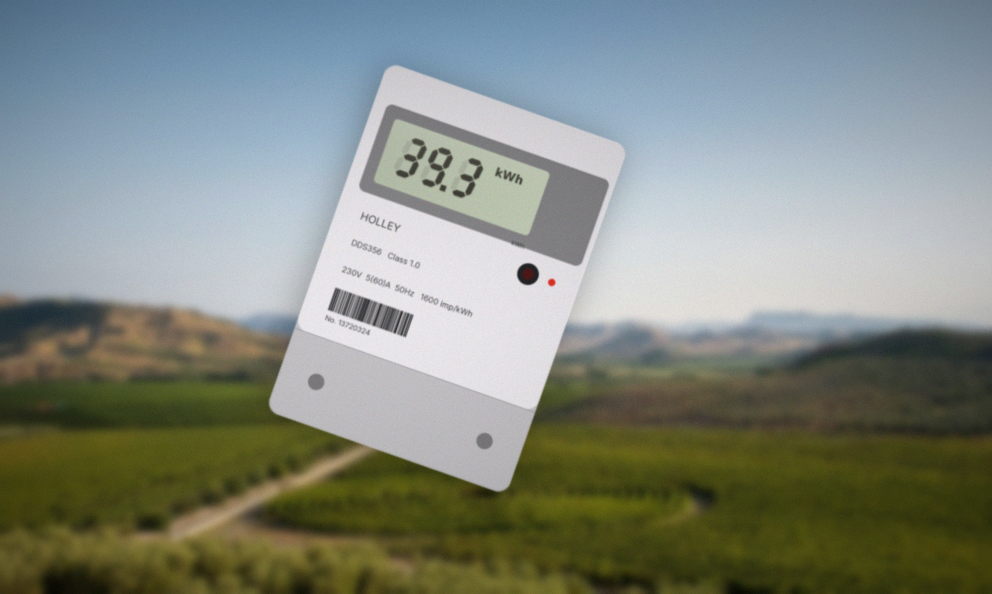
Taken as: 39.3 kWh
